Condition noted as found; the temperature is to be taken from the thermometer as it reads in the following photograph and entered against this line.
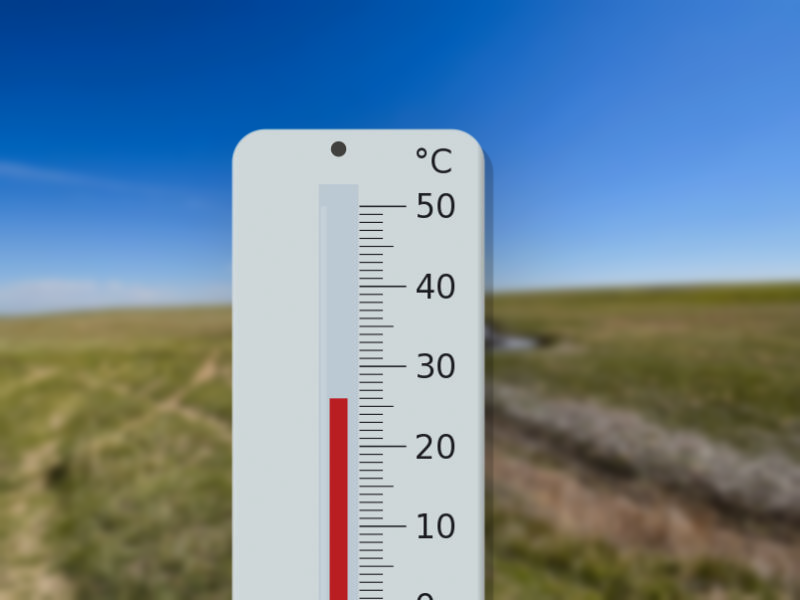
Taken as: 26 °C
